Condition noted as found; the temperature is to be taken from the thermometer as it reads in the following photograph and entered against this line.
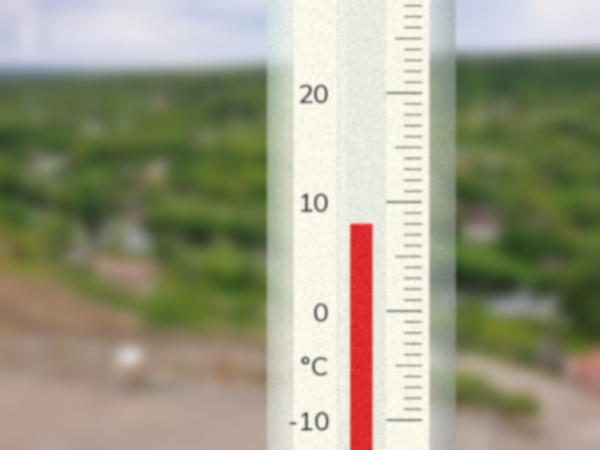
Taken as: 8 °C
